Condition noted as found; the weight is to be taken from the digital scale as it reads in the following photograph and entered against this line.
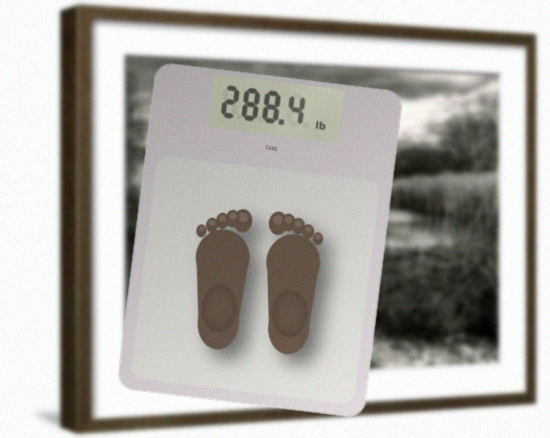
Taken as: 288.4 lb
